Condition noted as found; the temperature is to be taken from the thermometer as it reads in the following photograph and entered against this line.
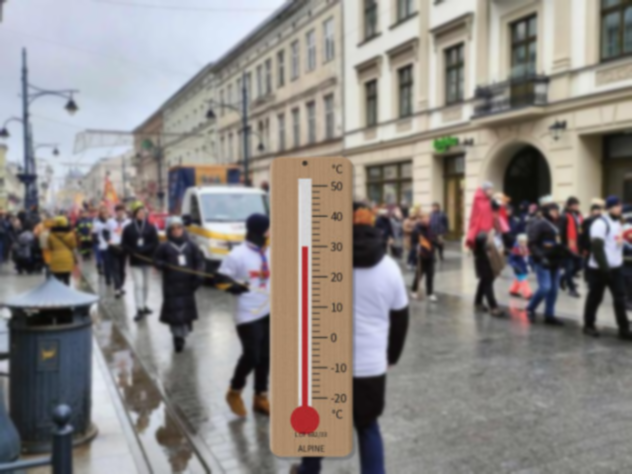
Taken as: 30 °C
